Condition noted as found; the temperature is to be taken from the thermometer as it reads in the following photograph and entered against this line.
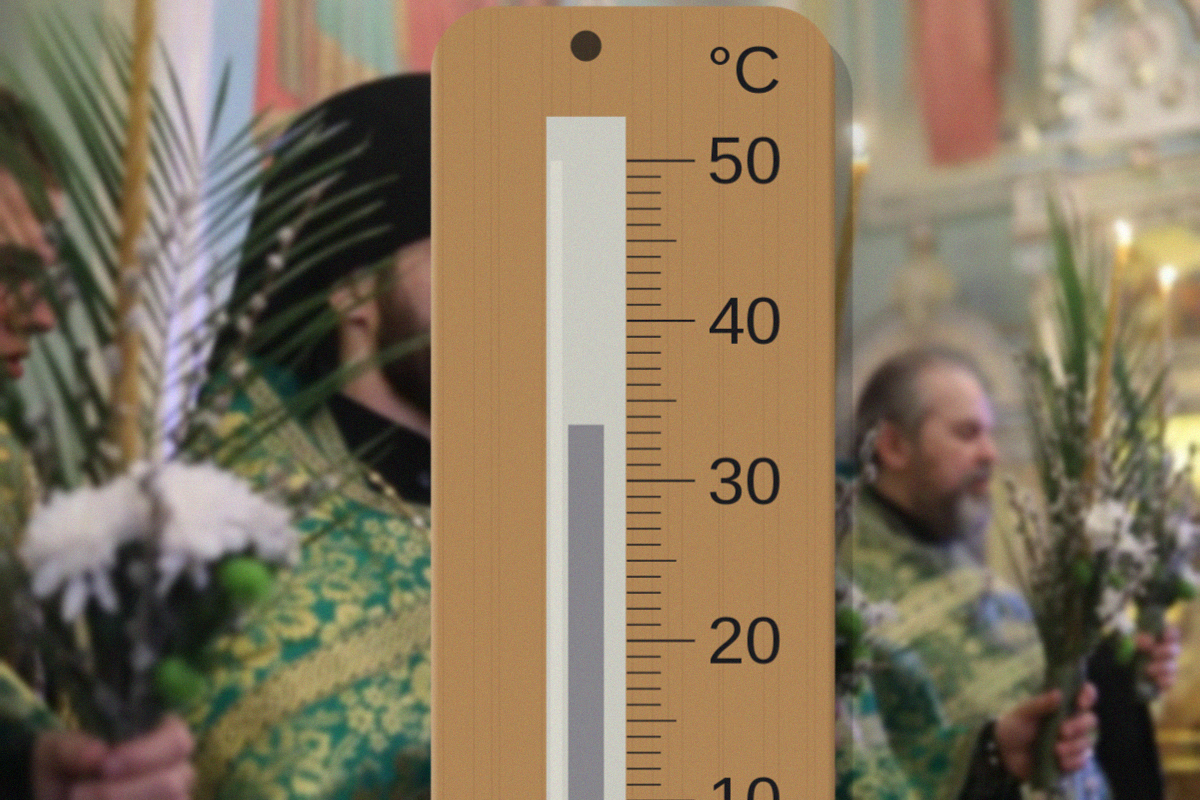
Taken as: 33.5 °C
